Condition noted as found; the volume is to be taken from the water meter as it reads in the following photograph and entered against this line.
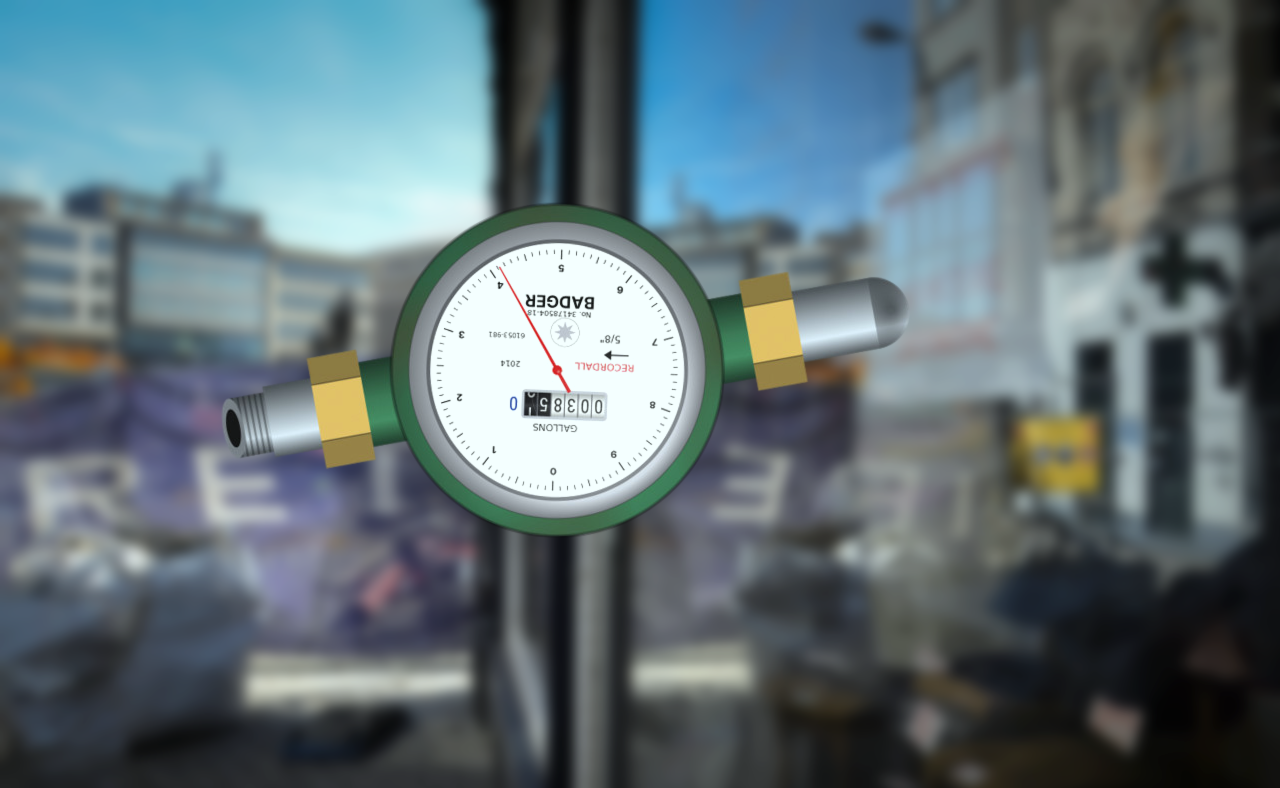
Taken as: 38514.1 gal
